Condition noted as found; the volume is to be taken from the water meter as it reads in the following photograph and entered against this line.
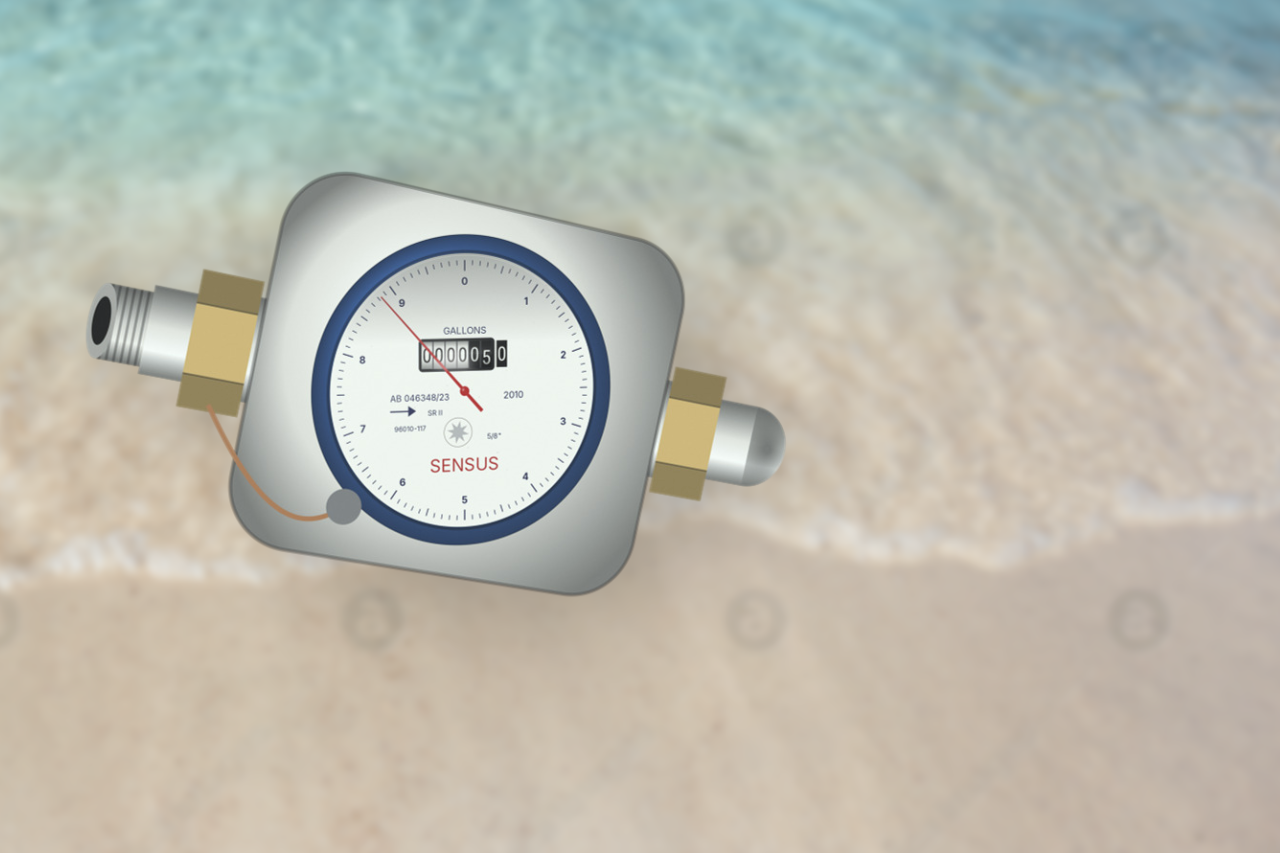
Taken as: 48.8 gal
